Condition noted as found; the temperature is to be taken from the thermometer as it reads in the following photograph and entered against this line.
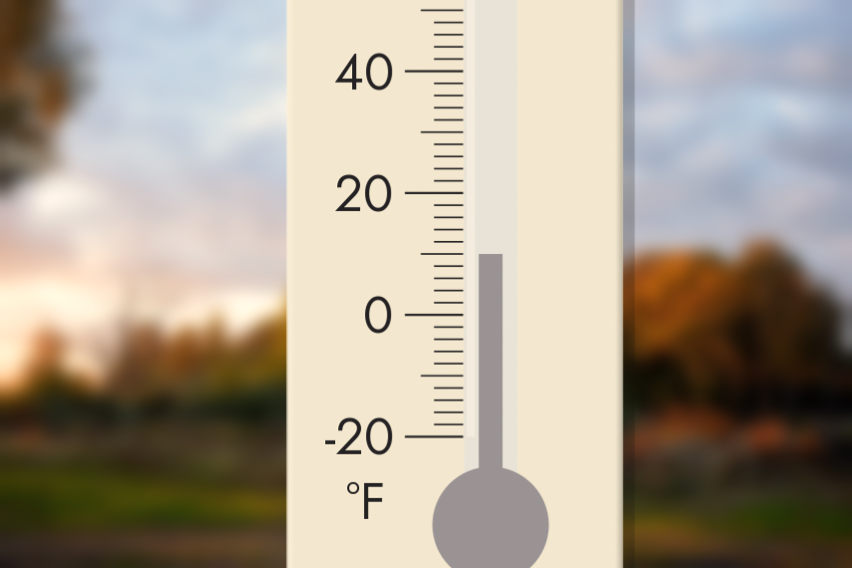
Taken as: 10 °F
